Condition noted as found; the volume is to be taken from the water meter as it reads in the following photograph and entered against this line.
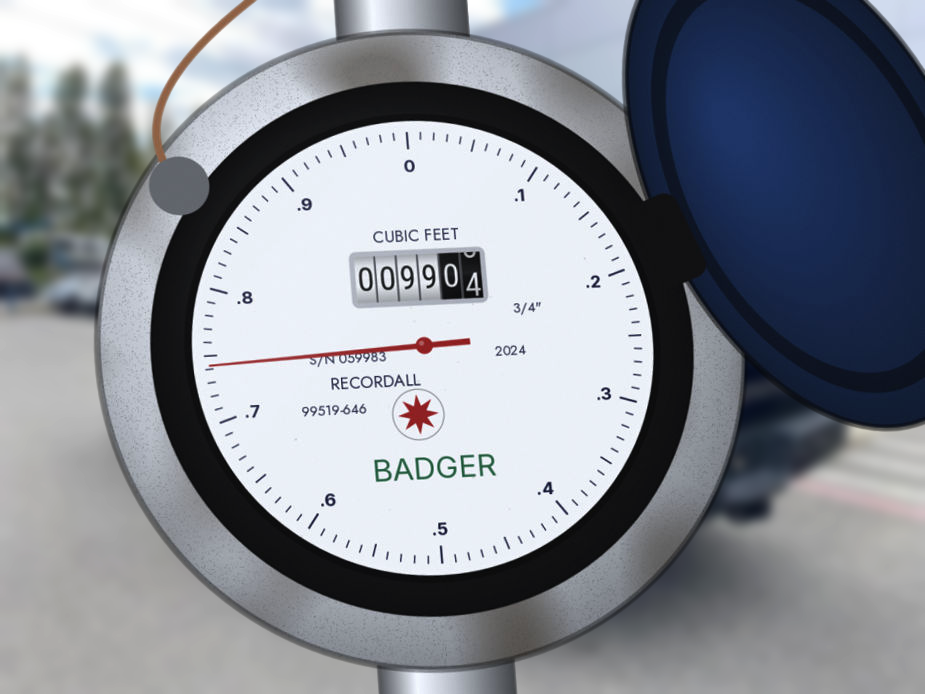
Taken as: 9903.74 ft³
